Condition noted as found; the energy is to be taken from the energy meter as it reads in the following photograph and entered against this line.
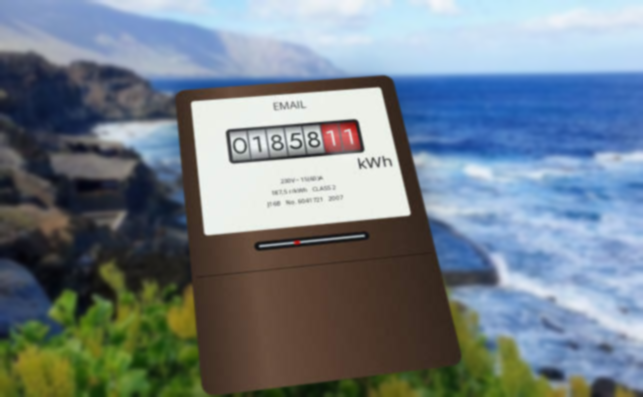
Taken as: 1858.11 kWh
